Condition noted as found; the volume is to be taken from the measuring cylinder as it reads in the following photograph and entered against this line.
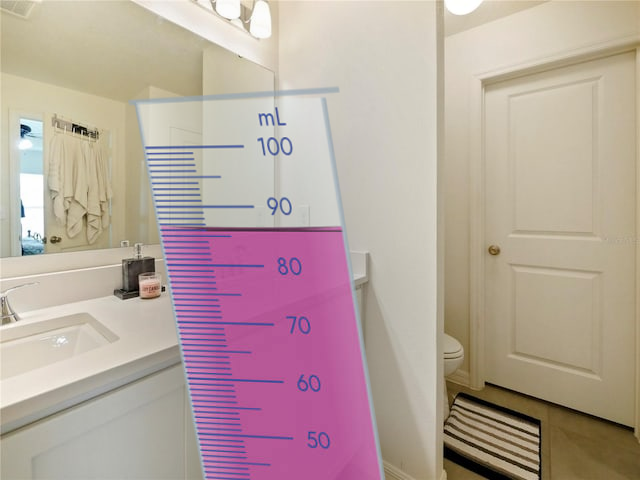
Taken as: 86 mL
